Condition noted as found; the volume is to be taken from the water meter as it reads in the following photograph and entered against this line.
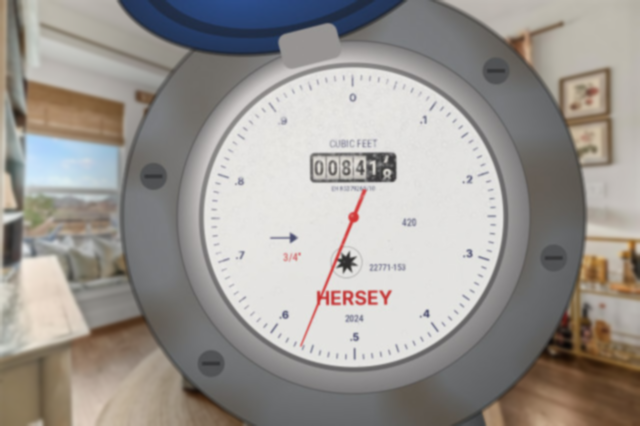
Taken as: 8417.56 ft³
